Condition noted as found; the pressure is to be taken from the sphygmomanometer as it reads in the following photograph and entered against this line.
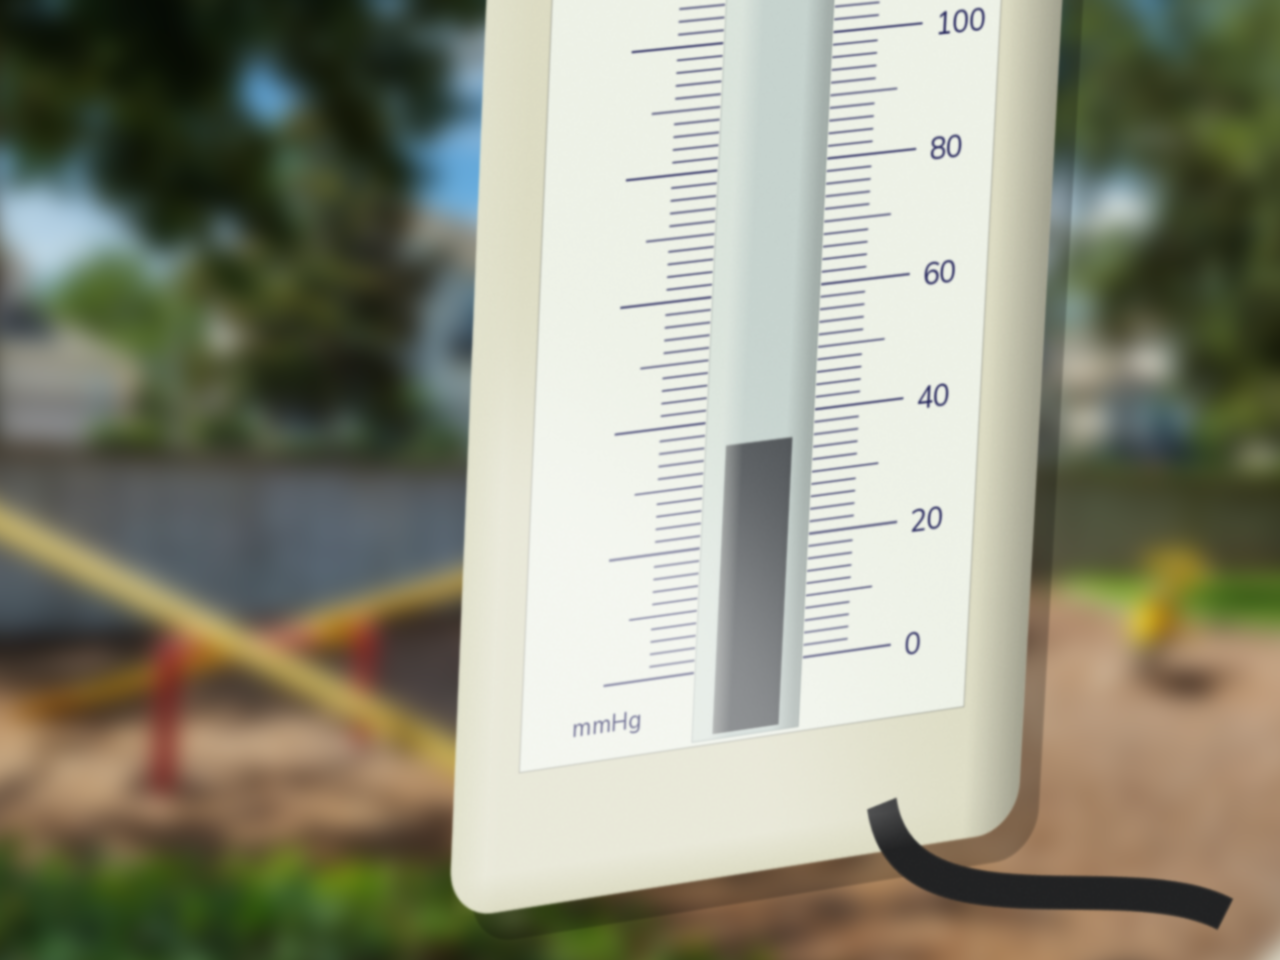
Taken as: 36 mmHg
